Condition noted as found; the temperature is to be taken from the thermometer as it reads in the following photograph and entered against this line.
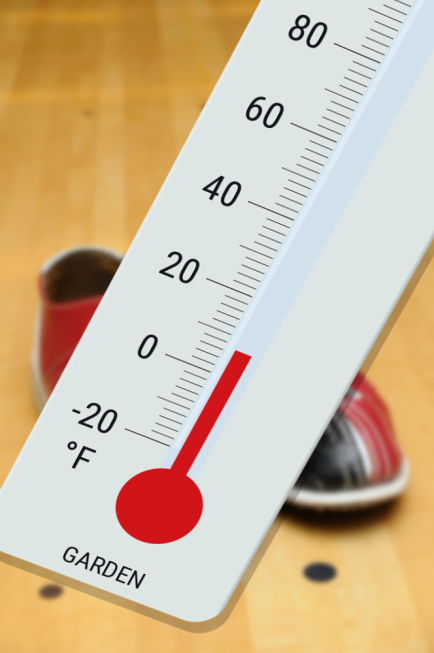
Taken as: 7 °F
